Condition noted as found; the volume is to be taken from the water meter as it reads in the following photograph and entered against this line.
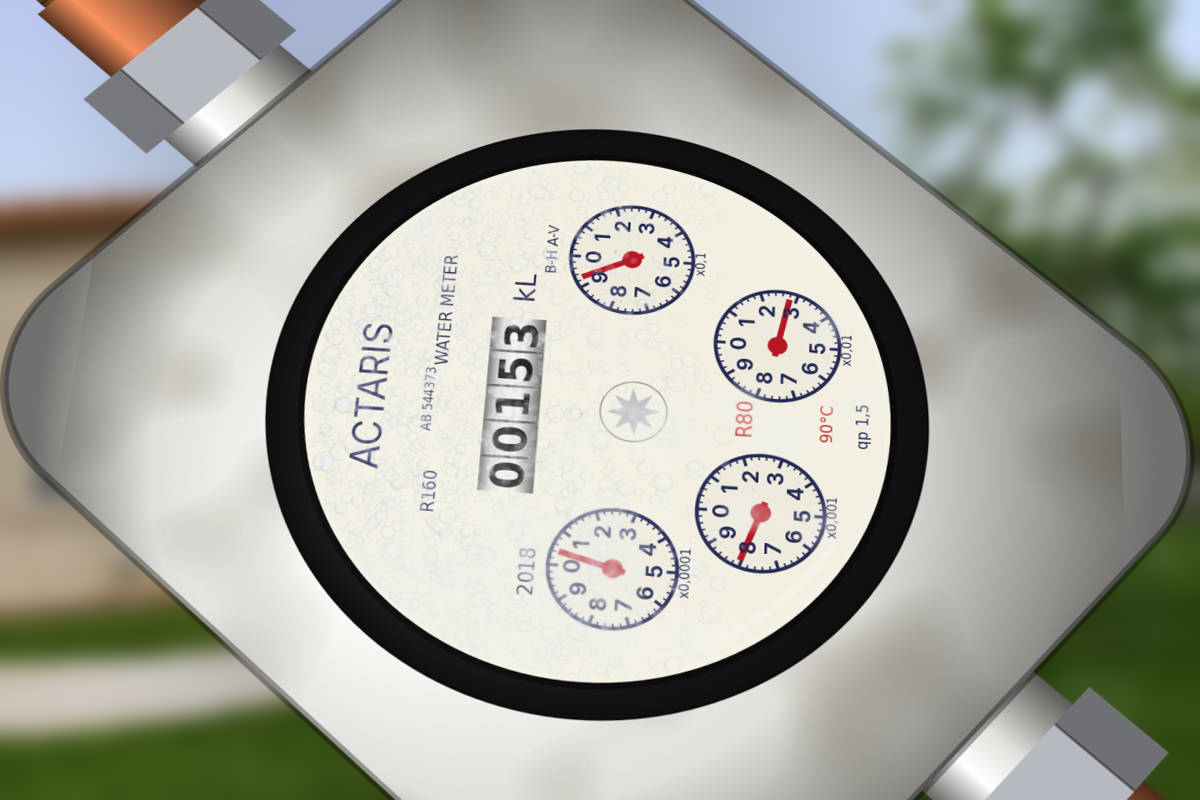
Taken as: 152.9280 kL
